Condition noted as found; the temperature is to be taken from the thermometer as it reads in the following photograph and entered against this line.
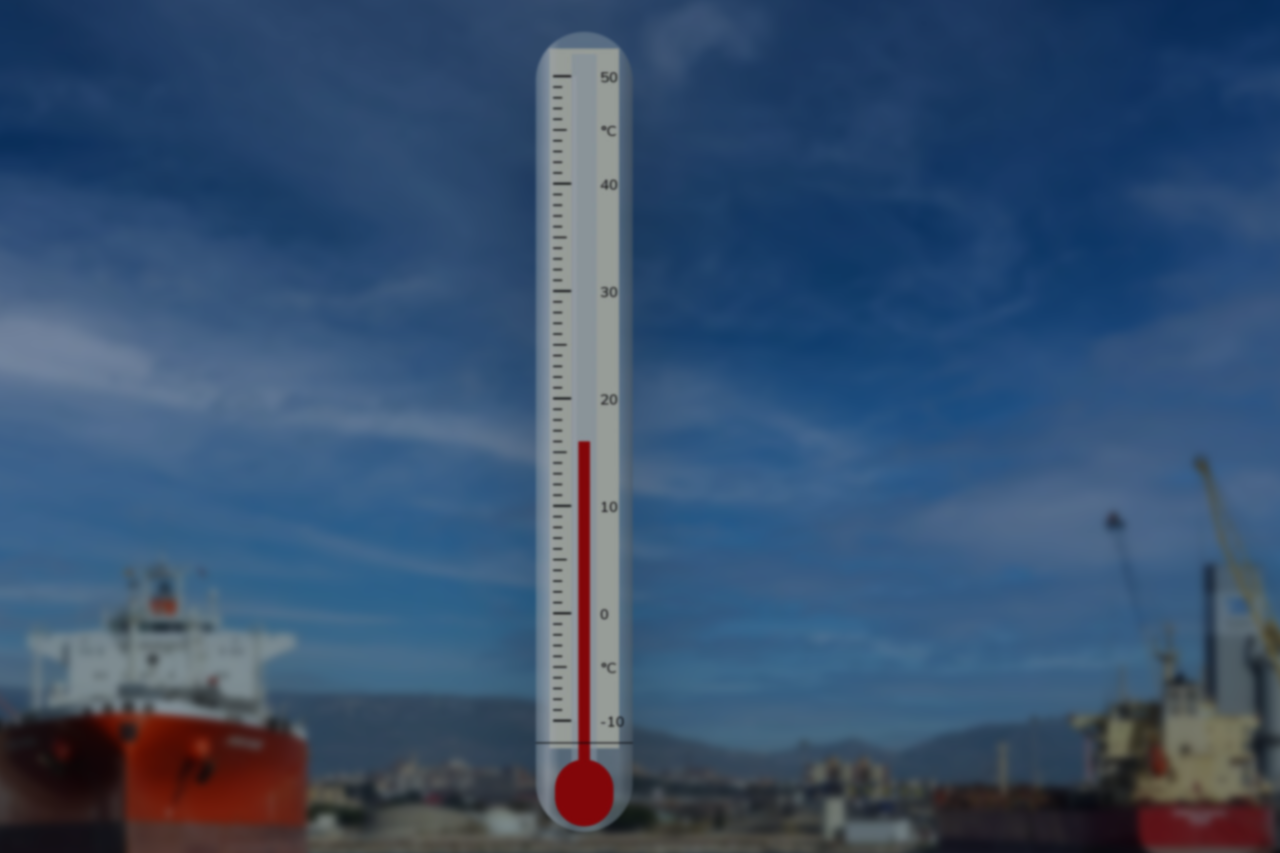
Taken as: 16 °C
